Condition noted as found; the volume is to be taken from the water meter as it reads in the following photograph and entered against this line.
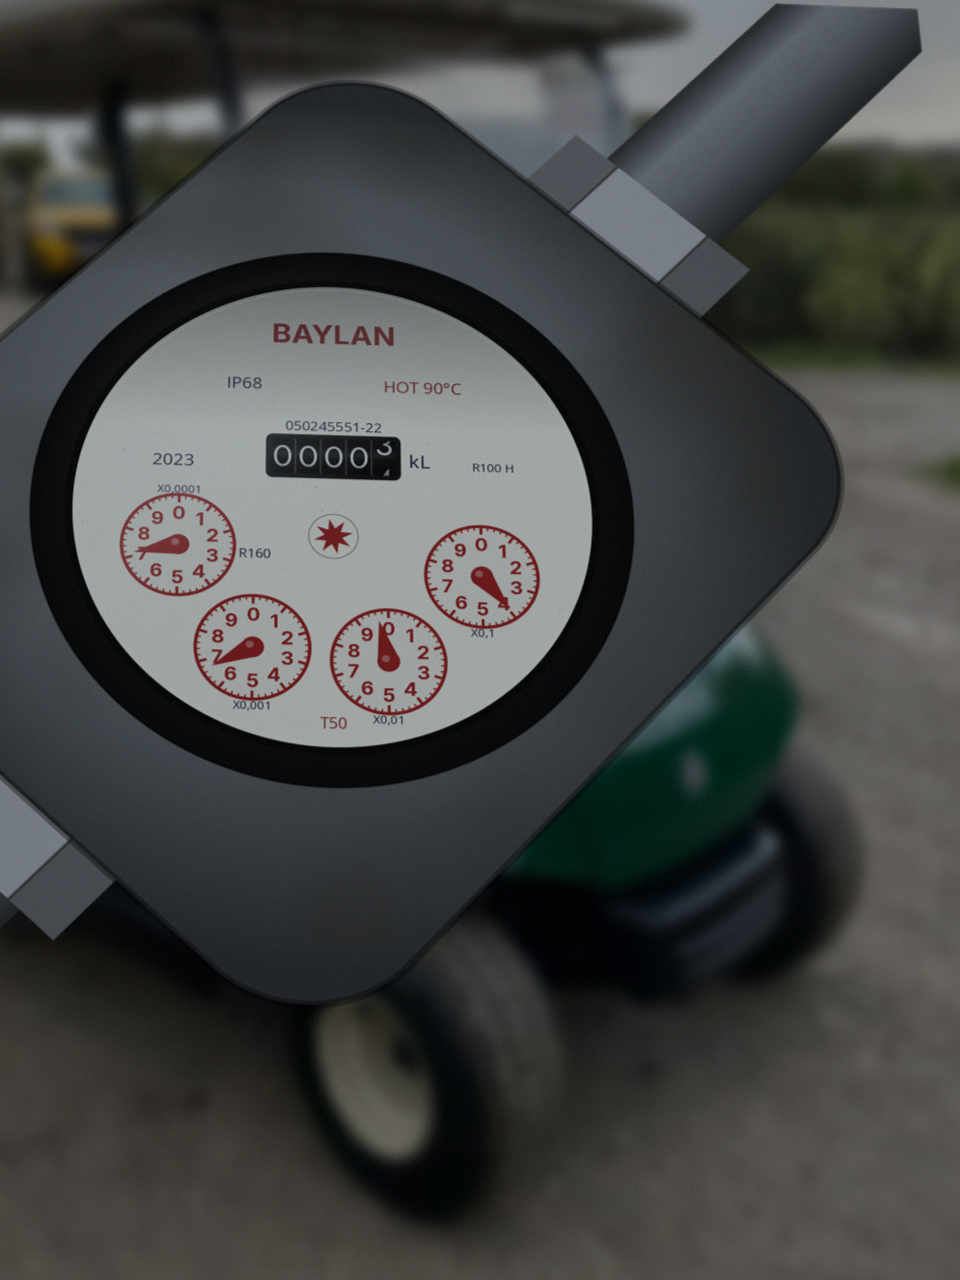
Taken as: 3.3967 kL
